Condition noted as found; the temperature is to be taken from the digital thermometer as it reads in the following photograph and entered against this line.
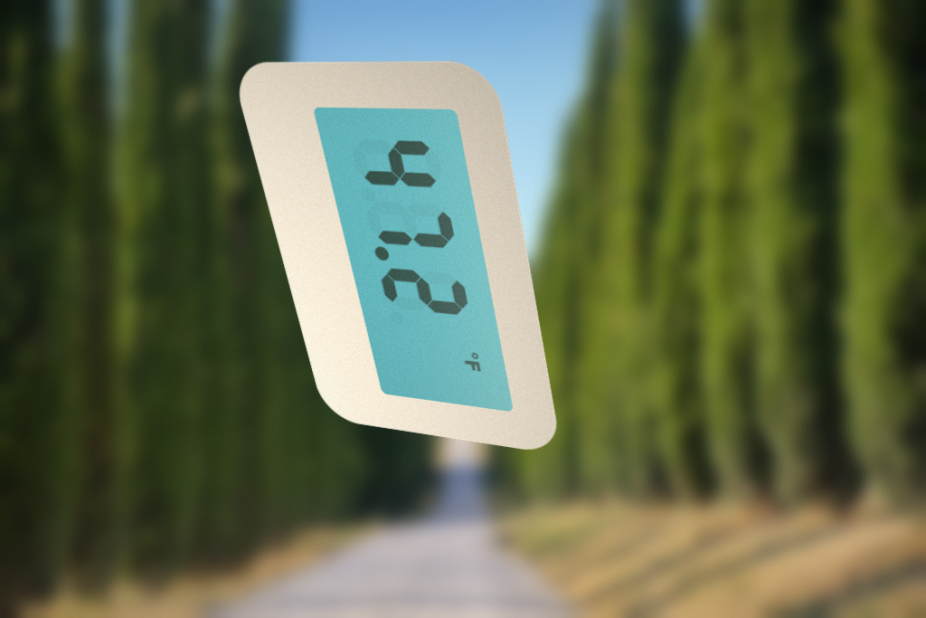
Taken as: 47.2 °F
